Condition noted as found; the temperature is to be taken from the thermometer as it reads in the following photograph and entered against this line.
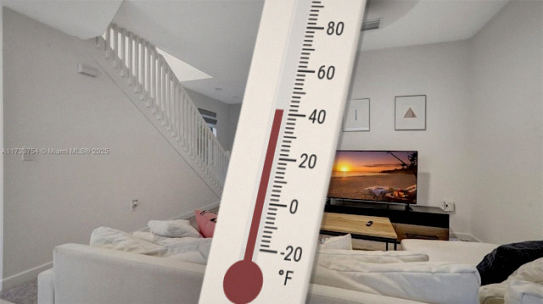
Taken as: 42 °F
